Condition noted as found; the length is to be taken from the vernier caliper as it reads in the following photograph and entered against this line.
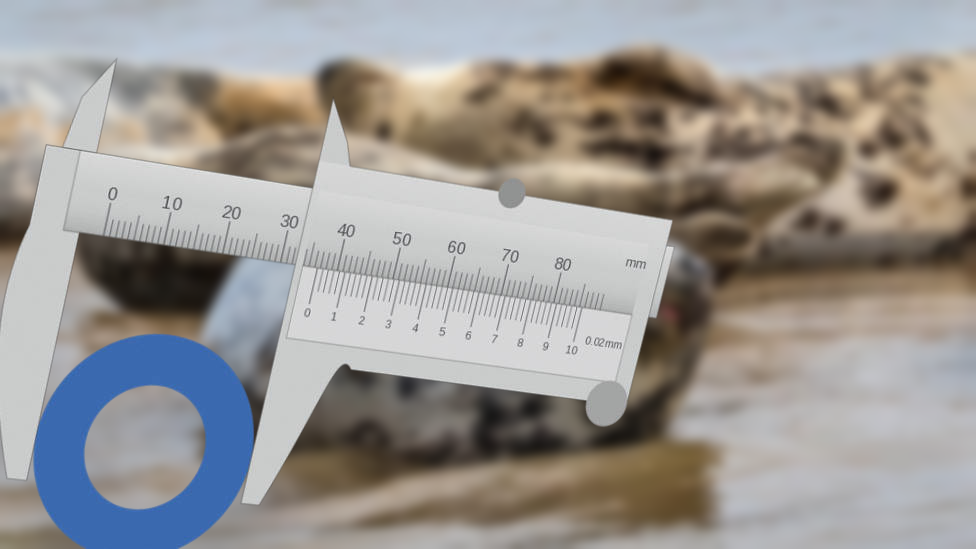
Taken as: 36.5 mm
